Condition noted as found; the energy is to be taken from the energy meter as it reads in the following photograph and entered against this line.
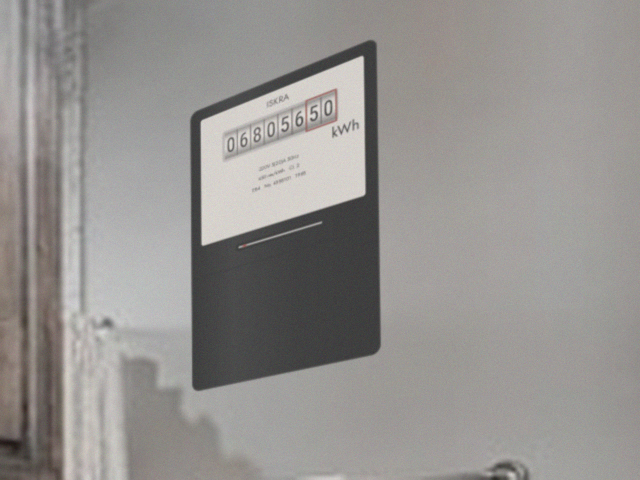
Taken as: 68056.50 kWh
